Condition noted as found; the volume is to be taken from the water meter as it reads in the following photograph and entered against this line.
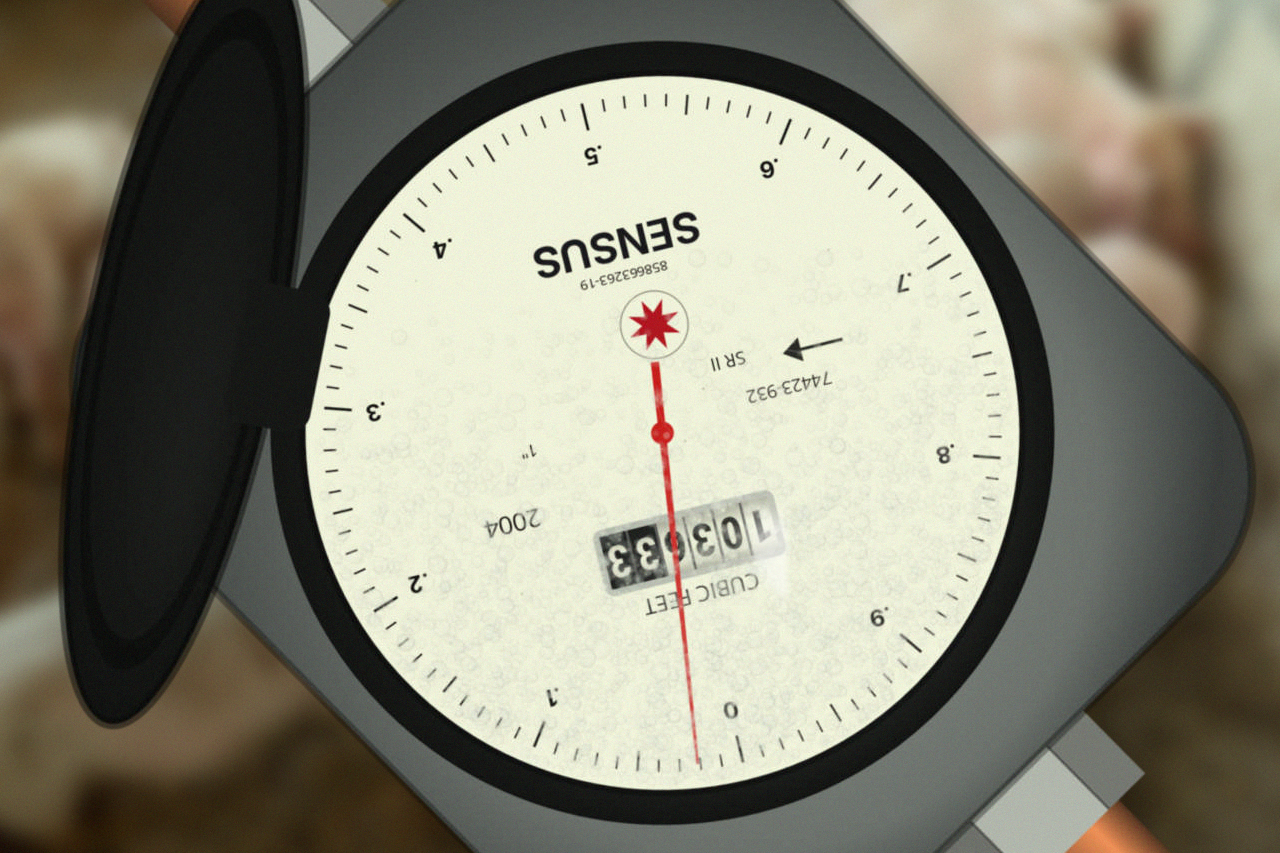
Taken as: 103633.02 ft³
